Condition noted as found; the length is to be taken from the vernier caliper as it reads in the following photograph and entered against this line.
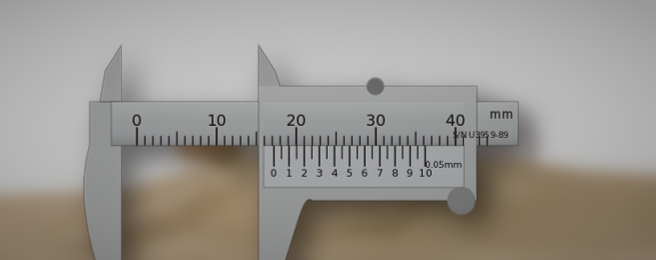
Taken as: 17.2 mm
